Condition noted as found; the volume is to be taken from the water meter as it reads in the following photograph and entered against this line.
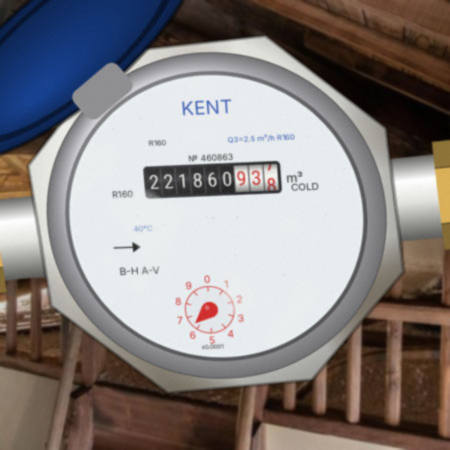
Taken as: 221860.9376 m³
